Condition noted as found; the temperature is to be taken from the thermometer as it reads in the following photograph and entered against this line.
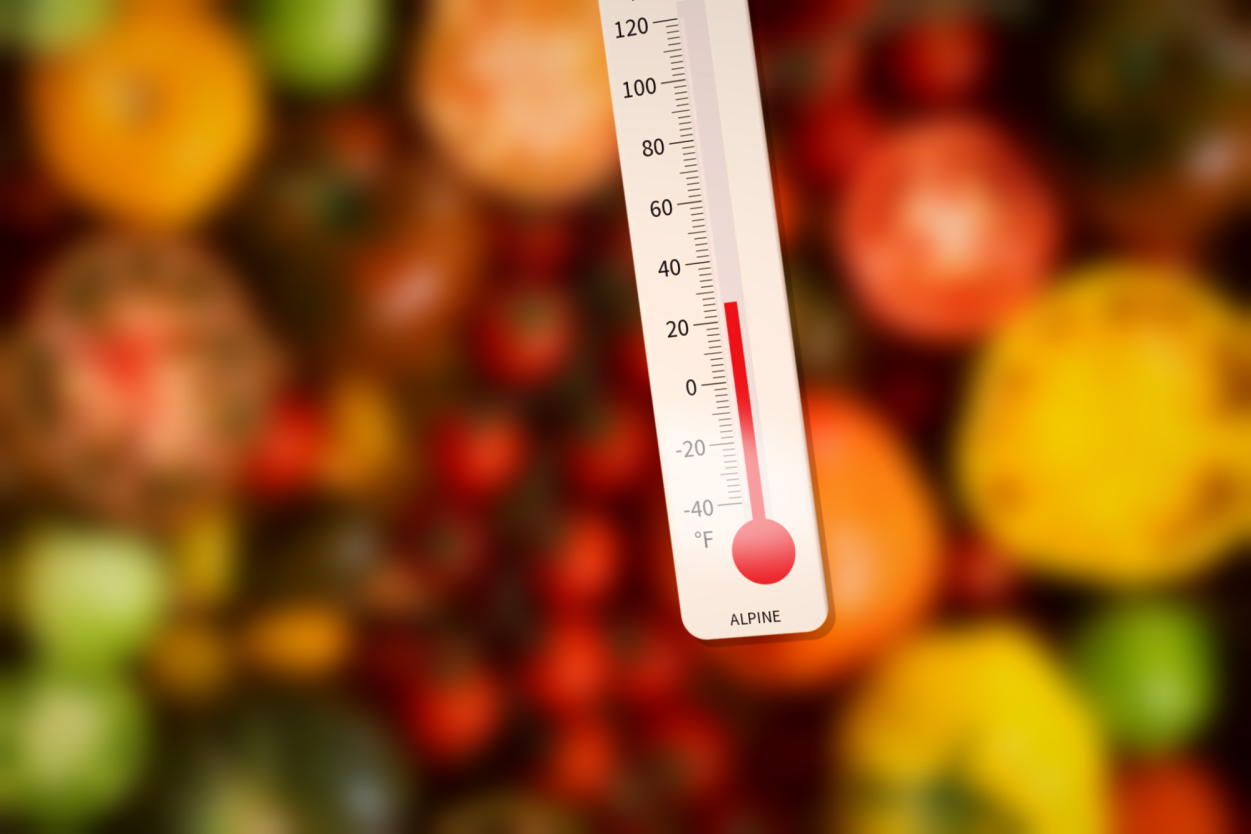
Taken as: 26 °F
